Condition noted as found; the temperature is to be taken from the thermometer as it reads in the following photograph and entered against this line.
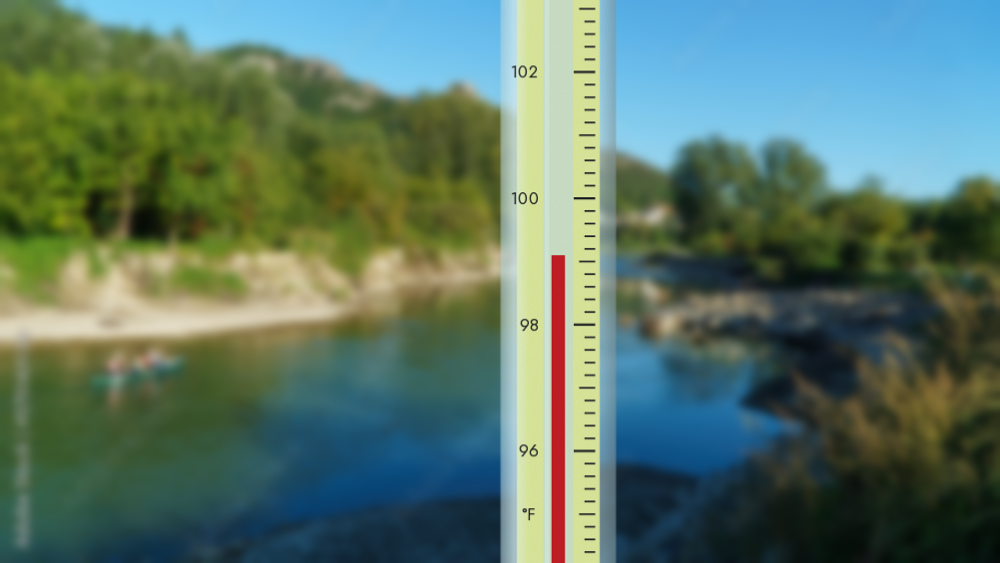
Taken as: 99.1 °F
